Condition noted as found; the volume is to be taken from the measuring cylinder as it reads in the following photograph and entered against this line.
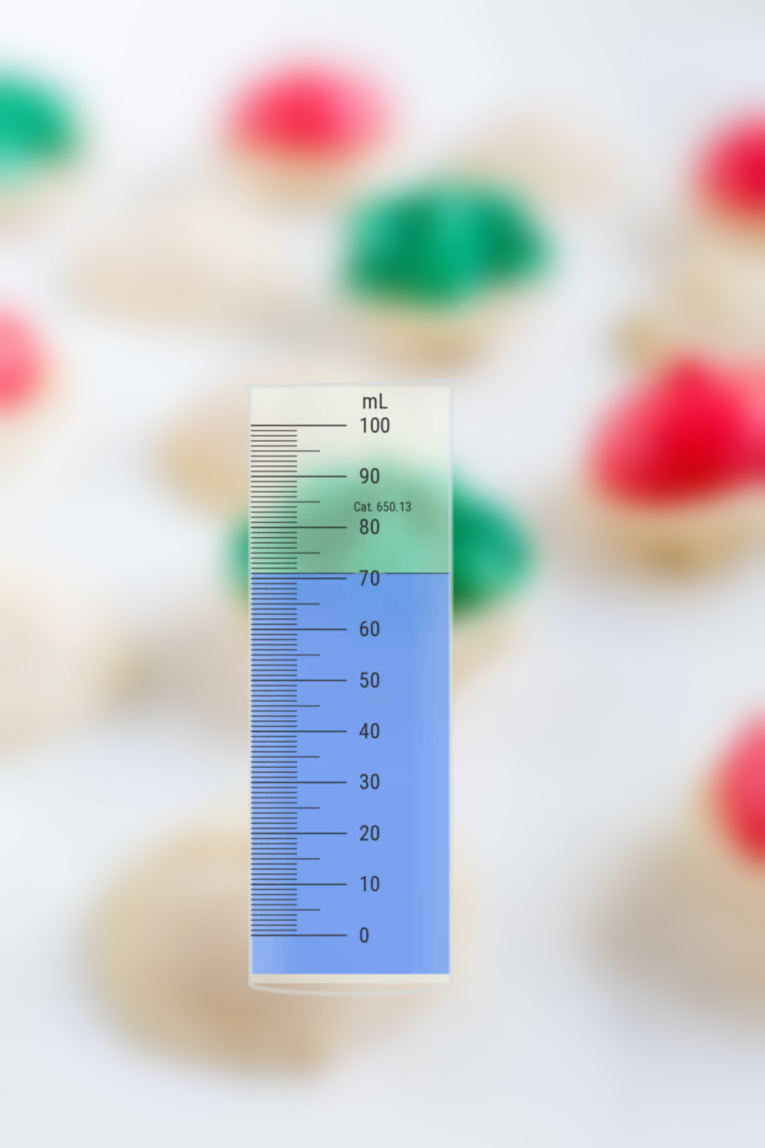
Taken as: 71 mL
